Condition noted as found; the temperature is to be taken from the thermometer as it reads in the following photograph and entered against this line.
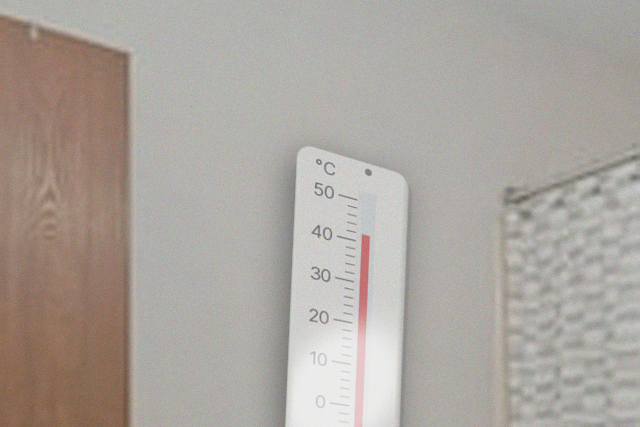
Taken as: 42 °C
